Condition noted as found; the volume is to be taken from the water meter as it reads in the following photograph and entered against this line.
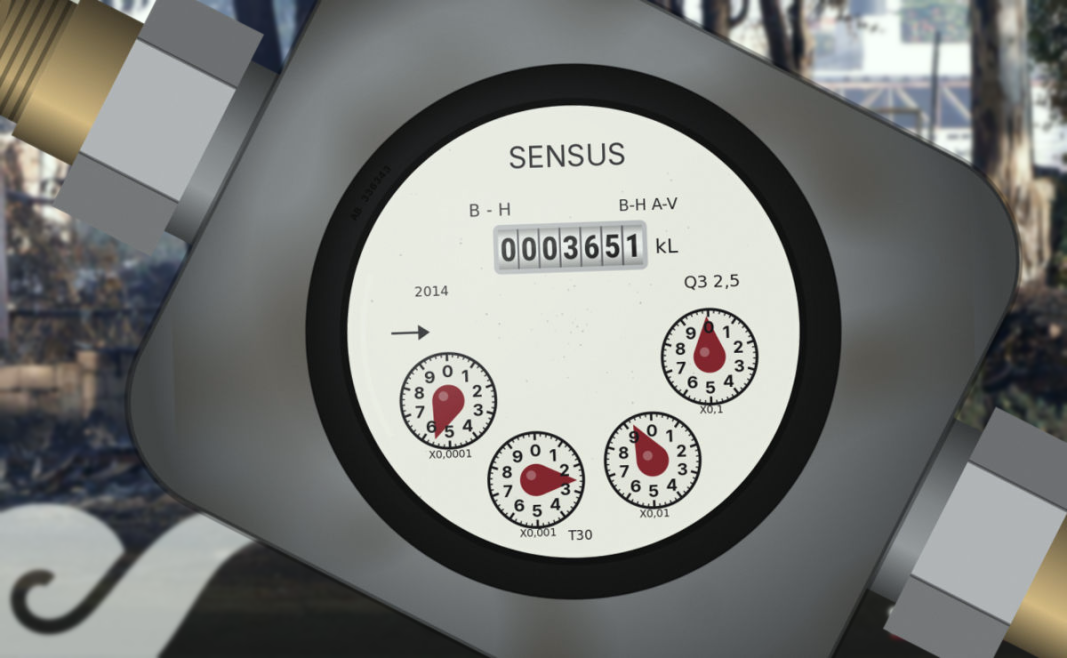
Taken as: 3650.9925 kL
